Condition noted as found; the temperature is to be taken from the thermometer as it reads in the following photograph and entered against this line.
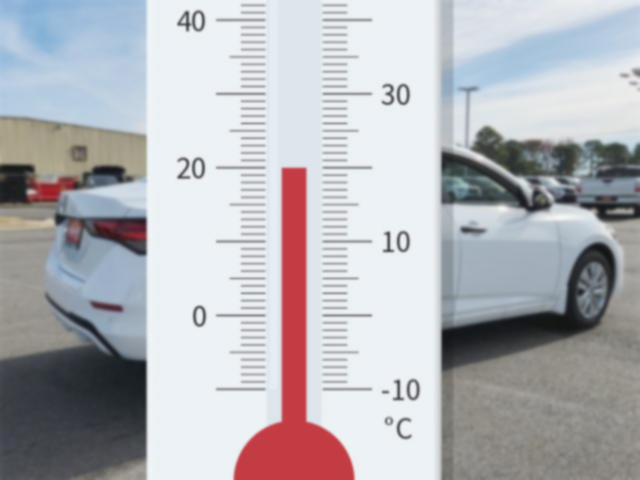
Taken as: 20 °C
